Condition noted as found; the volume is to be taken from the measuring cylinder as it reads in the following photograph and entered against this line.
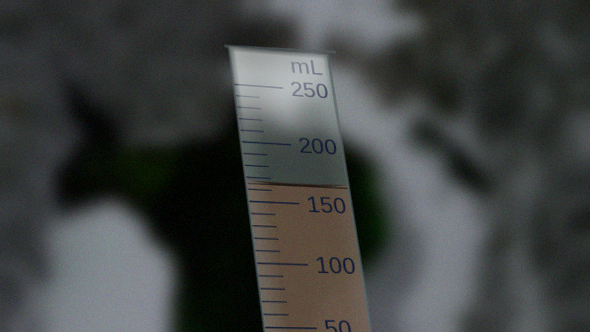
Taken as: 165 mL
